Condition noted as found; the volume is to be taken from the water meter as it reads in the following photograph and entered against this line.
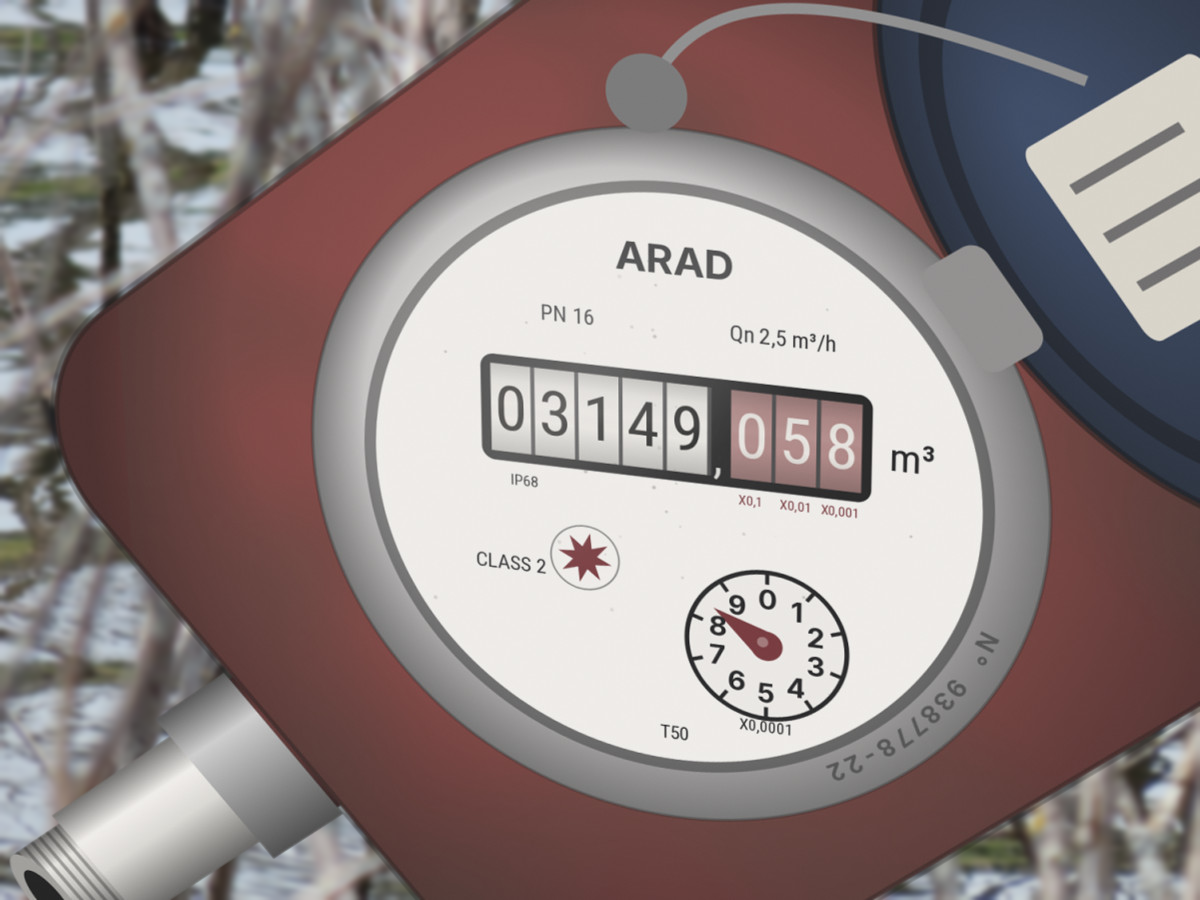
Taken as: 3149.0588 m³
